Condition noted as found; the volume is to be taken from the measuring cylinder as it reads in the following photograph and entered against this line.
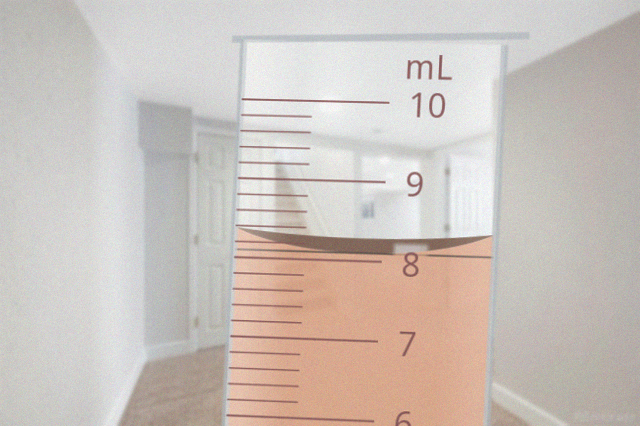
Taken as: 8.1 mL
